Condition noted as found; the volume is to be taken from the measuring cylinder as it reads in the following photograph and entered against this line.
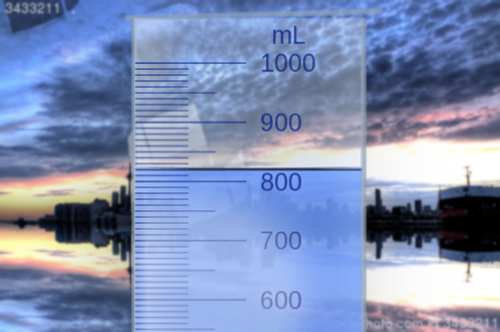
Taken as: 820 mL
